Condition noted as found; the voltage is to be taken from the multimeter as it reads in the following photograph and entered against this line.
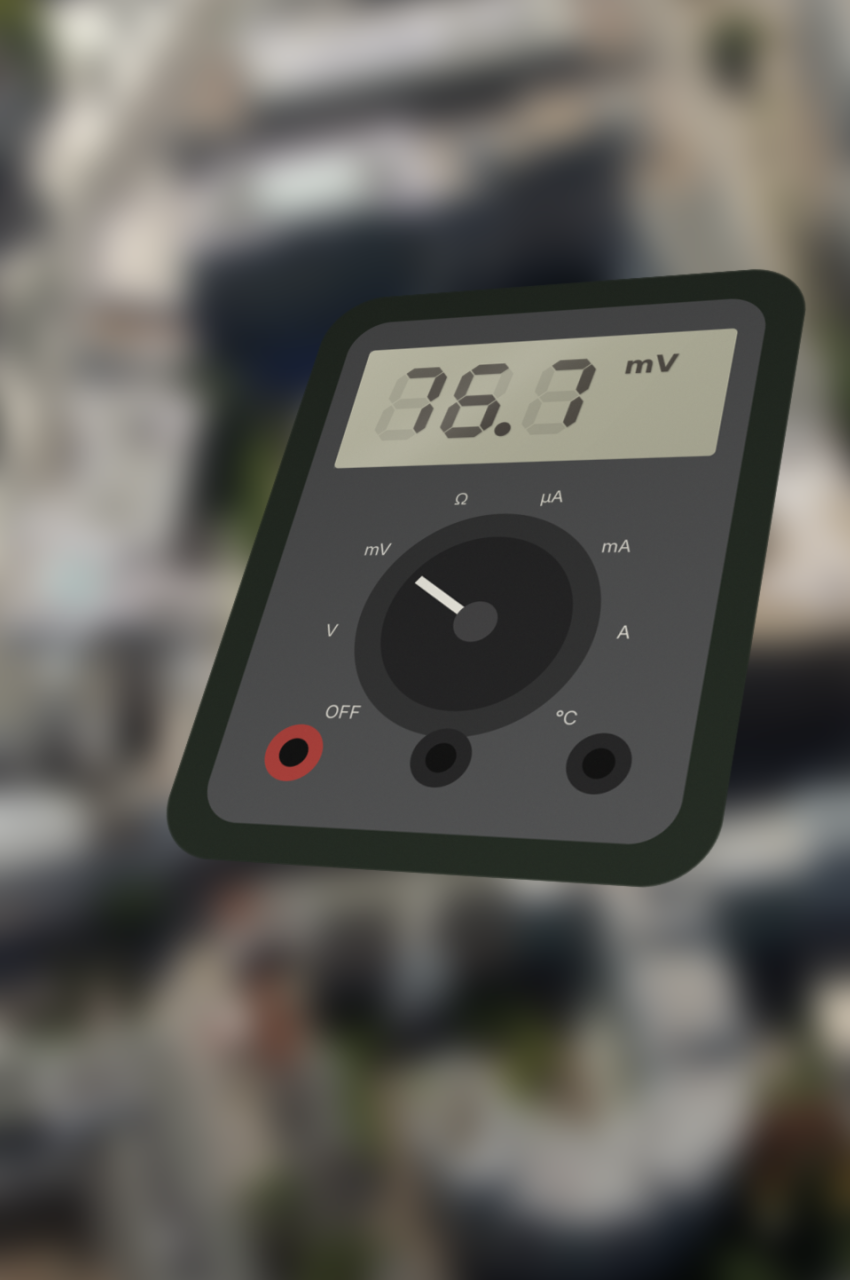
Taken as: 76.7 mV
